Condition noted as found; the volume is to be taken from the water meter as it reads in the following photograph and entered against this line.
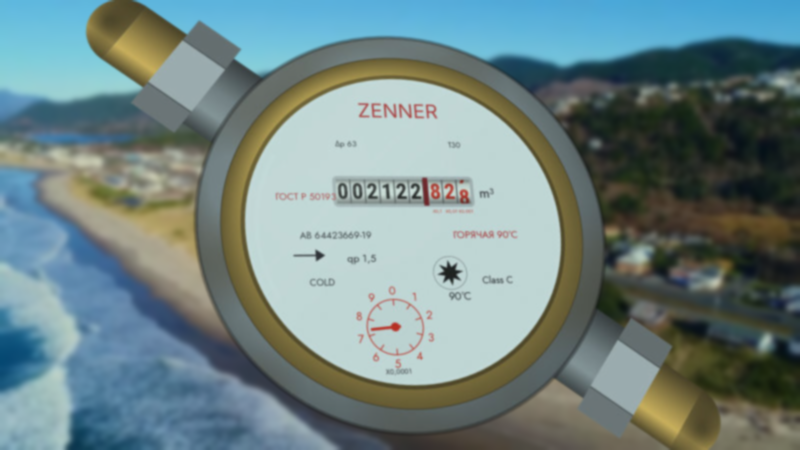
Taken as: 2122.8277 m³
